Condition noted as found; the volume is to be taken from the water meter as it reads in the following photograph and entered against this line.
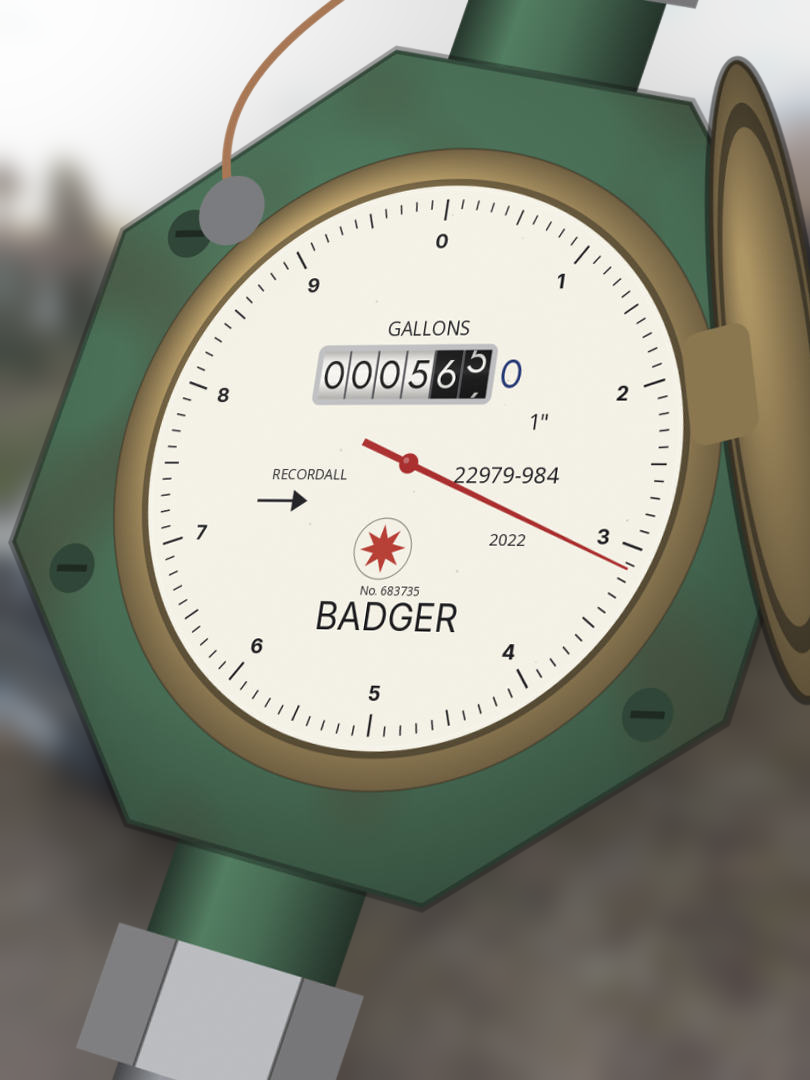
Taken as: 5653.1 gal
